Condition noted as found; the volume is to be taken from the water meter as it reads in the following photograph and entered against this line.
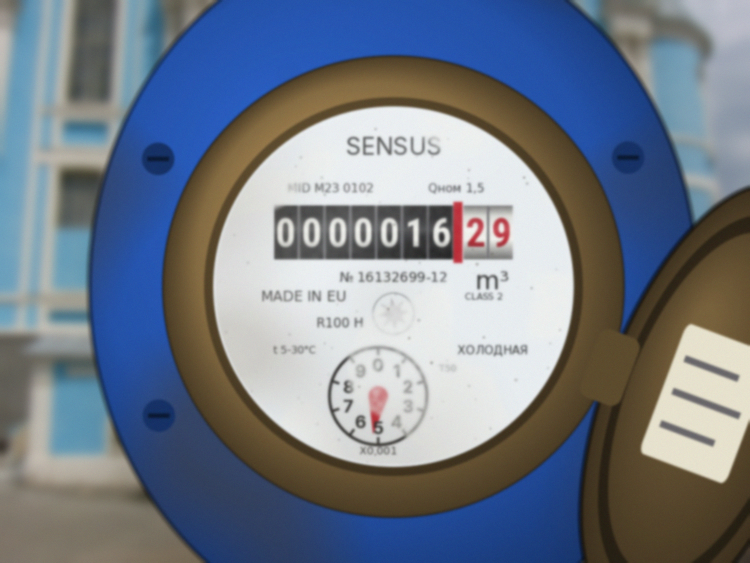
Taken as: 16.295 m³
